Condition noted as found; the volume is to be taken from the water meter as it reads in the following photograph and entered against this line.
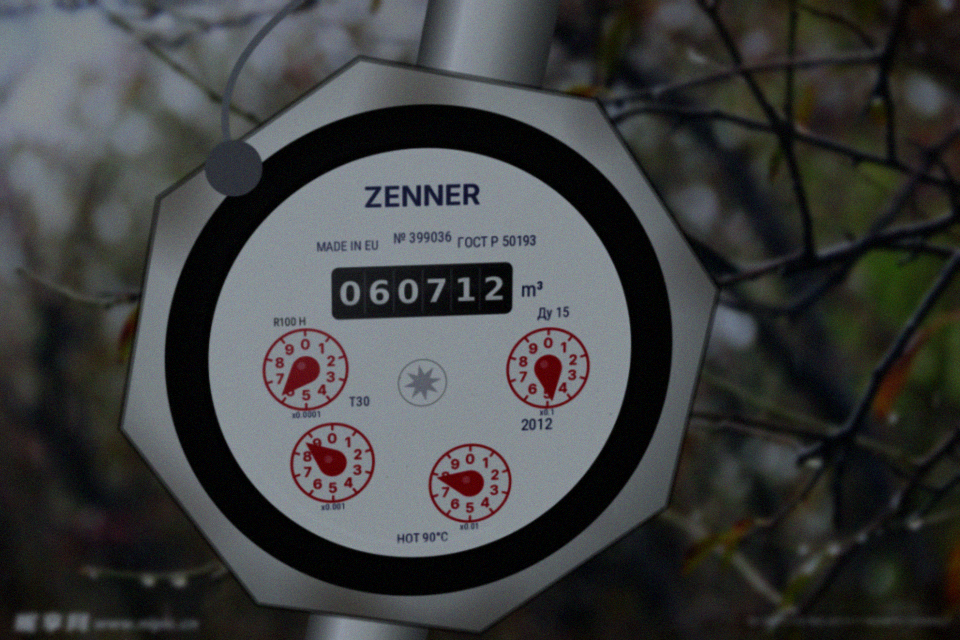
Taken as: 60712.4786 m³
